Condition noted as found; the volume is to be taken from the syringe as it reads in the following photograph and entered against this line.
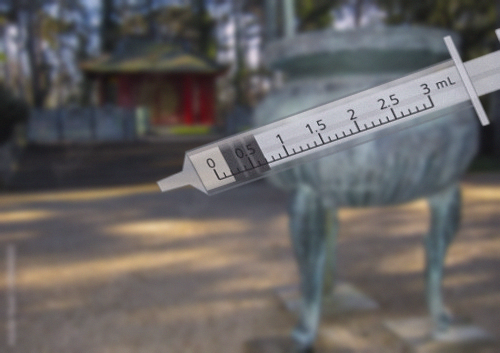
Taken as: 0.2 mL
